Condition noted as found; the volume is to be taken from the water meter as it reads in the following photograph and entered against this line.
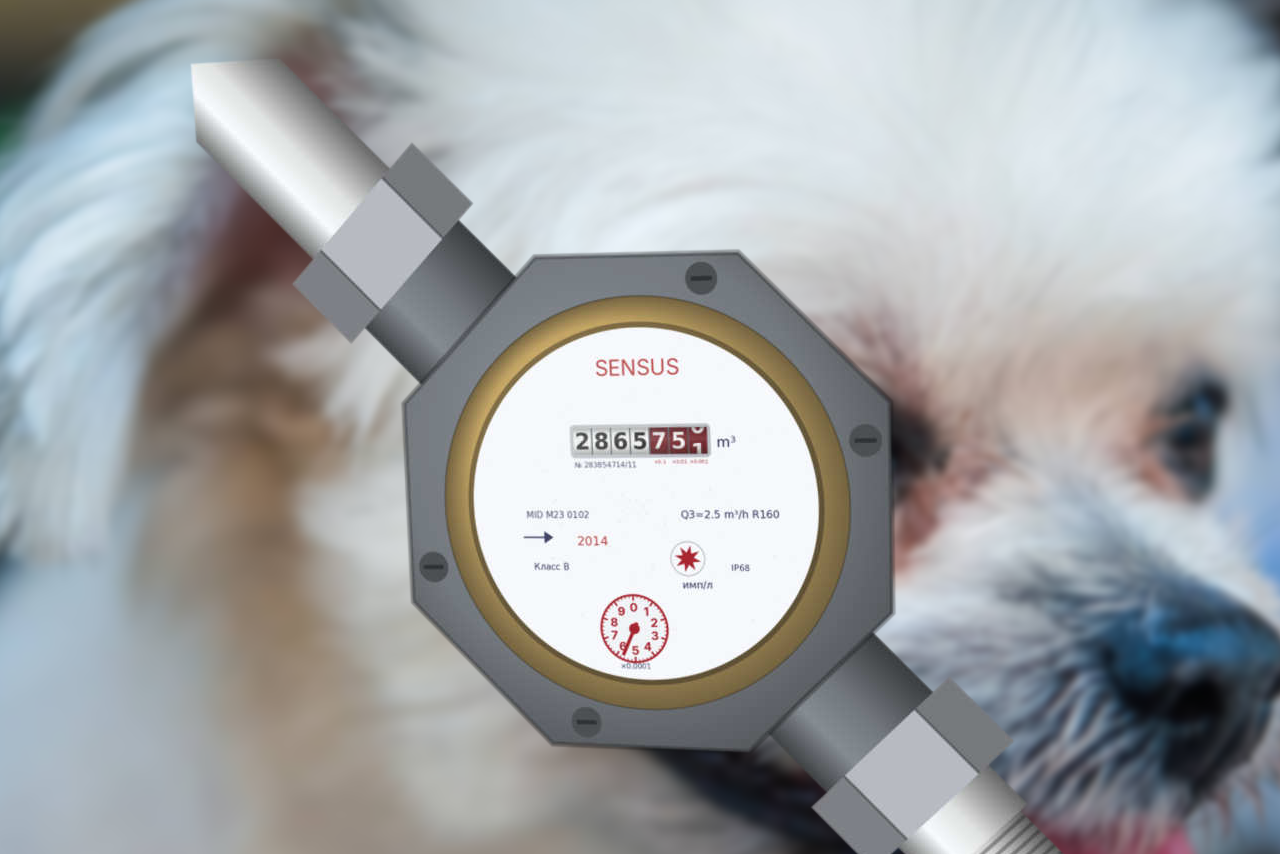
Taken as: 2865.7505 m³
